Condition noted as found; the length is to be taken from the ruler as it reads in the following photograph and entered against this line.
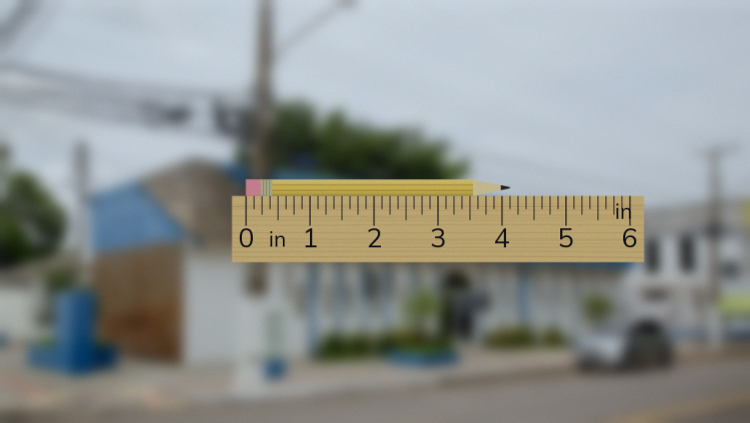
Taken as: 4.125 in
